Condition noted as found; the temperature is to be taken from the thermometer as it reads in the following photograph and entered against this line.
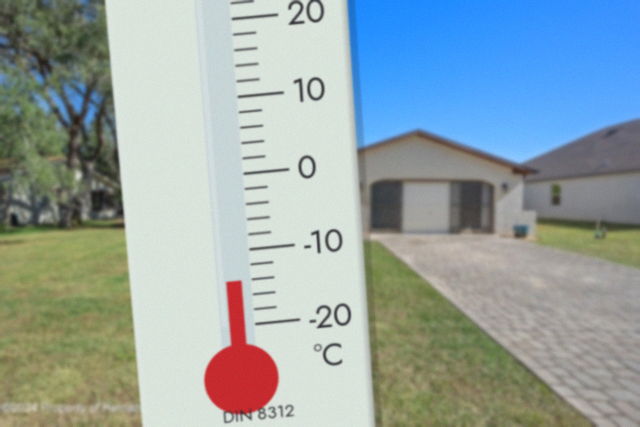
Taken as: -14 °C
